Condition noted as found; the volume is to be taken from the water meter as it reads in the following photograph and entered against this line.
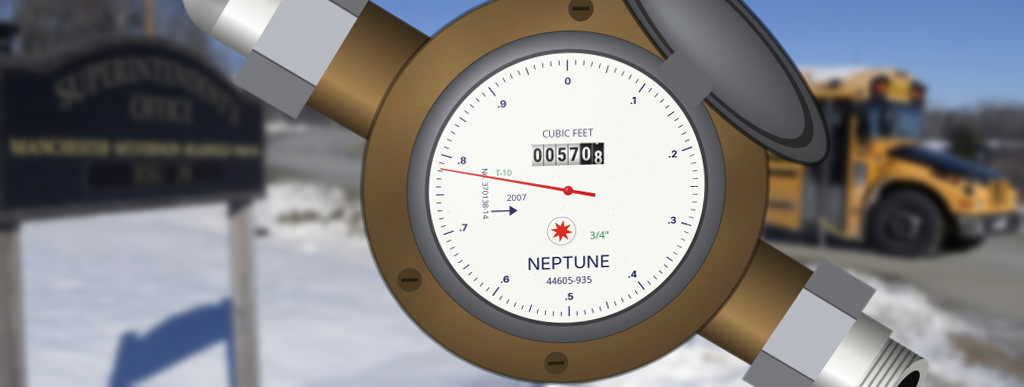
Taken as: 5707.78 ft³
